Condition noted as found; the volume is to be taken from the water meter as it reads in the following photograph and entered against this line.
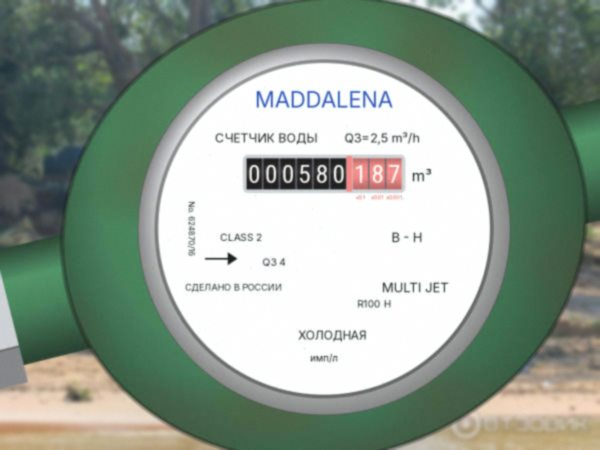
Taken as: 580.187 m³
